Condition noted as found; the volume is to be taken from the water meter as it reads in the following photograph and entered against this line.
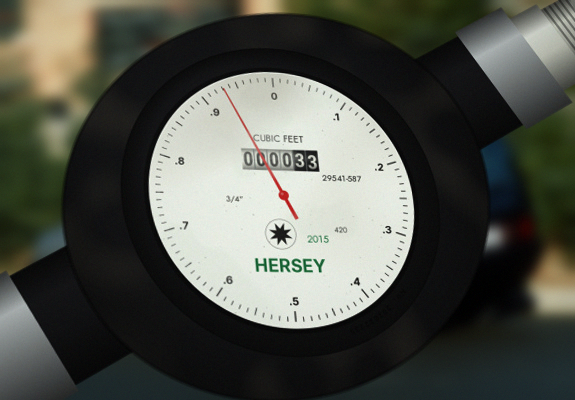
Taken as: 32.93 ft³
